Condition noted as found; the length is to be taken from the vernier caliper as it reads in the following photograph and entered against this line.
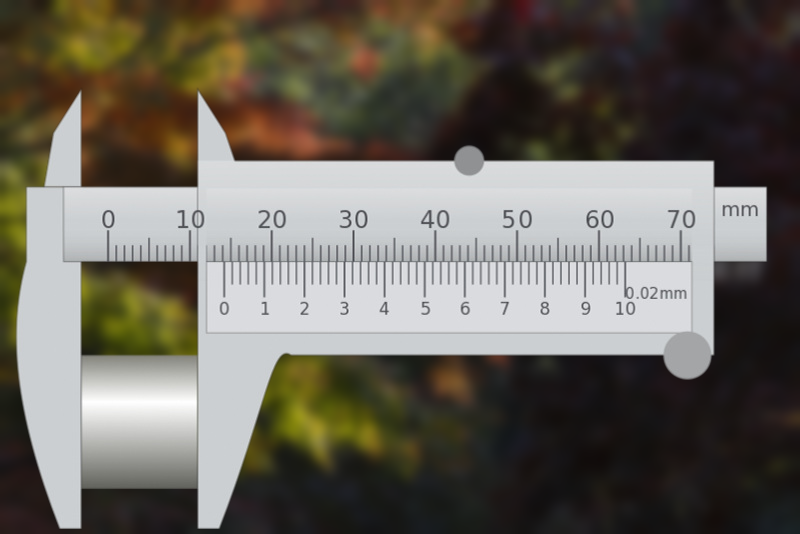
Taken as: 14.2 mm
